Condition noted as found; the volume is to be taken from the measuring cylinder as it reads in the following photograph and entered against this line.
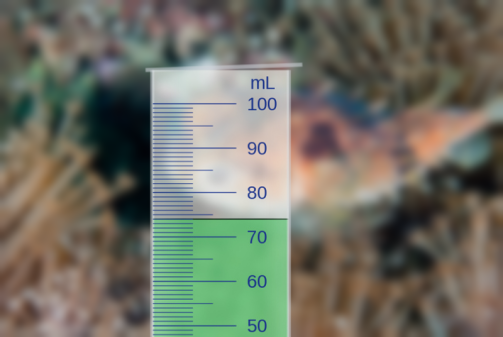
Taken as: 74 mL
